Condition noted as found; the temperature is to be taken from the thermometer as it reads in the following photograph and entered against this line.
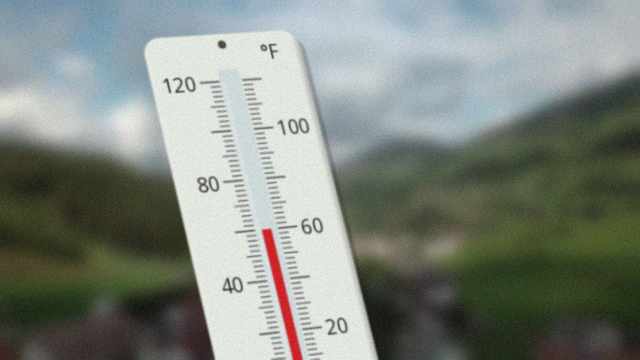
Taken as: 60 °F
